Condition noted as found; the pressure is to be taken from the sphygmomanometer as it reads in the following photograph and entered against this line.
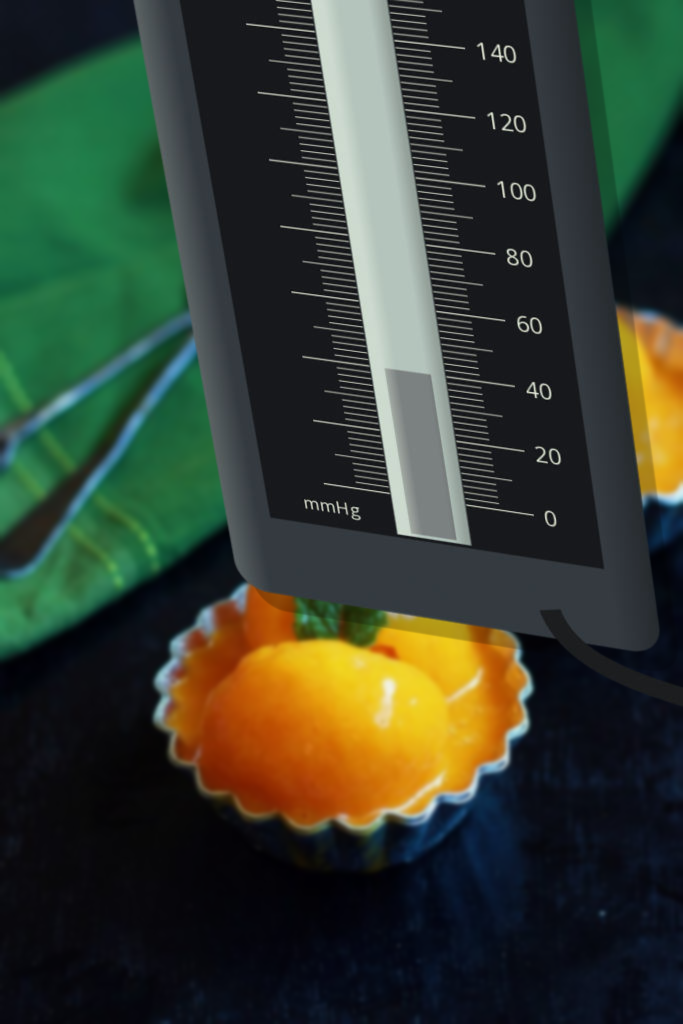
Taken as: 40 mmHg
